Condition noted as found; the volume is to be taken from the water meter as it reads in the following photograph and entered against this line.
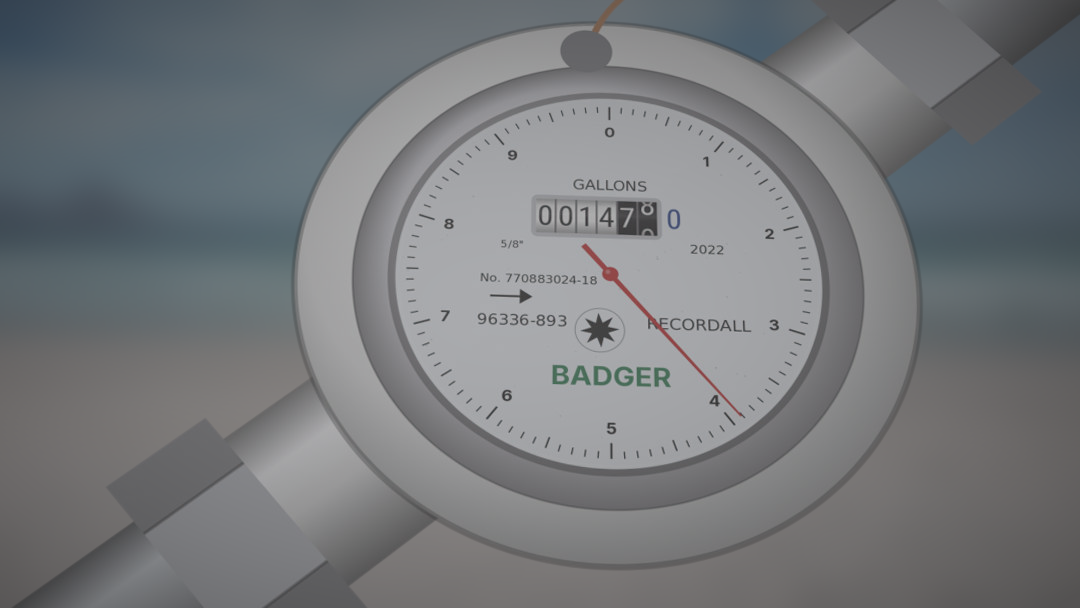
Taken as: 14783.9 gal
